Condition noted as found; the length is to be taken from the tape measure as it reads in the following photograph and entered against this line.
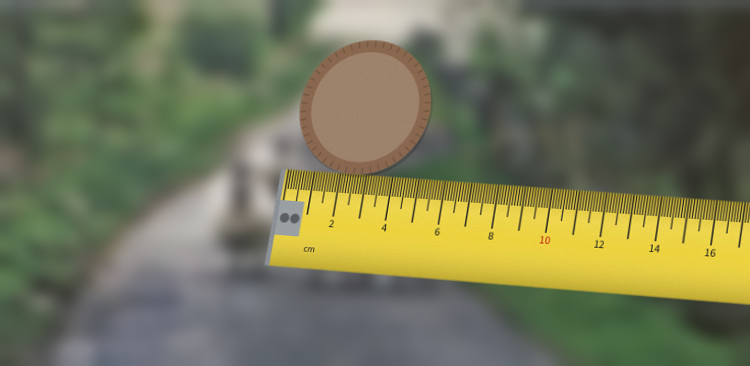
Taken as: 5 cm
